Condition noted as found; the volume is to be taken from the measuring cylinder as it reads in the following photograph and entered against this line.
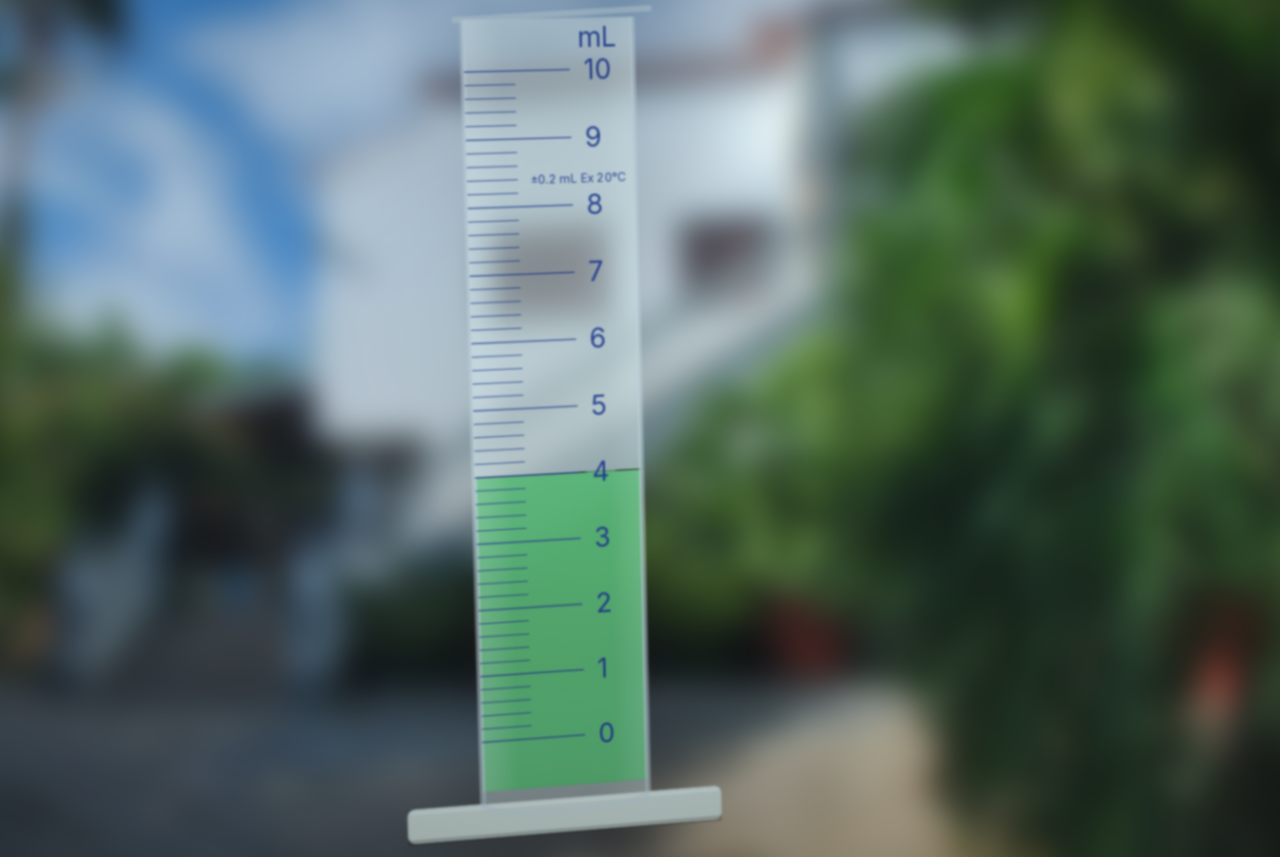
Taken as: 4 mL
